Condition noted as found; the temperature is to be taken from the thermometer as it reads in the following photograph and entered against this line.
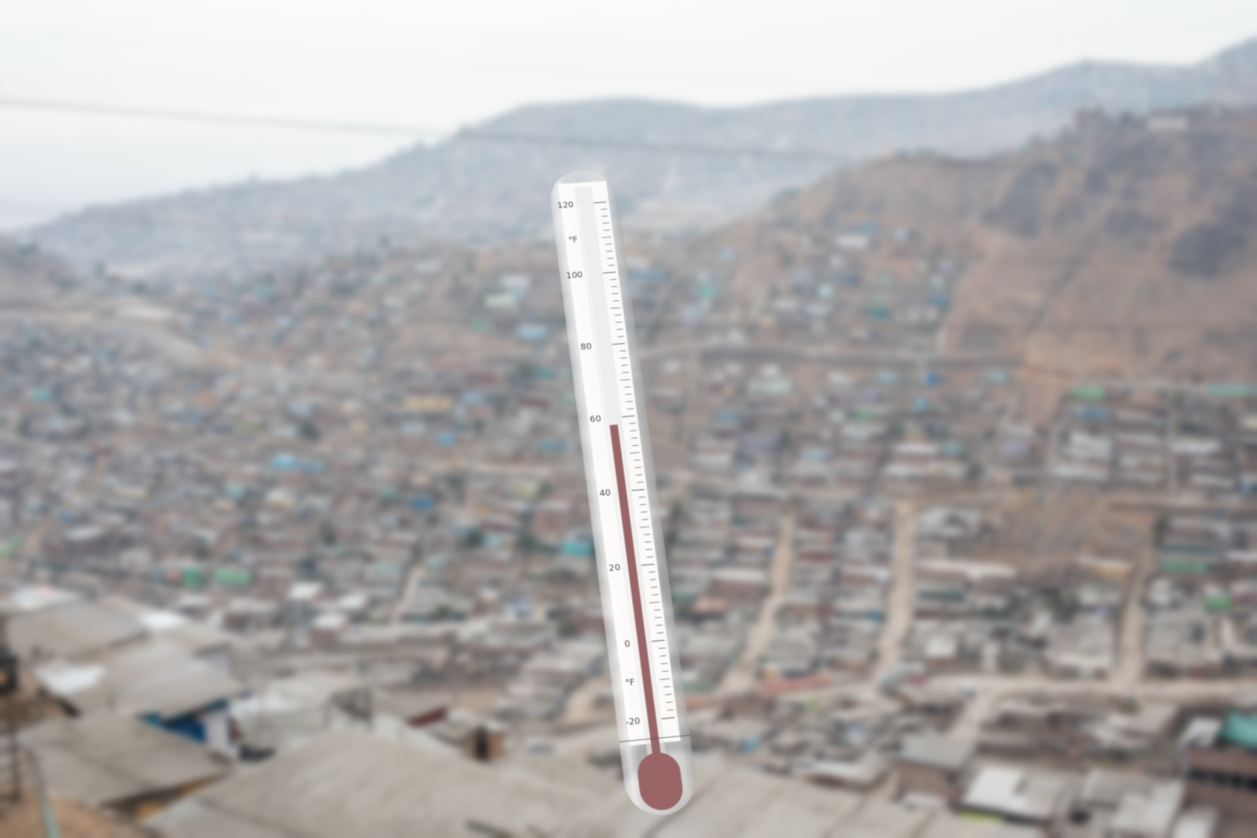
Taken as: 58 °F
